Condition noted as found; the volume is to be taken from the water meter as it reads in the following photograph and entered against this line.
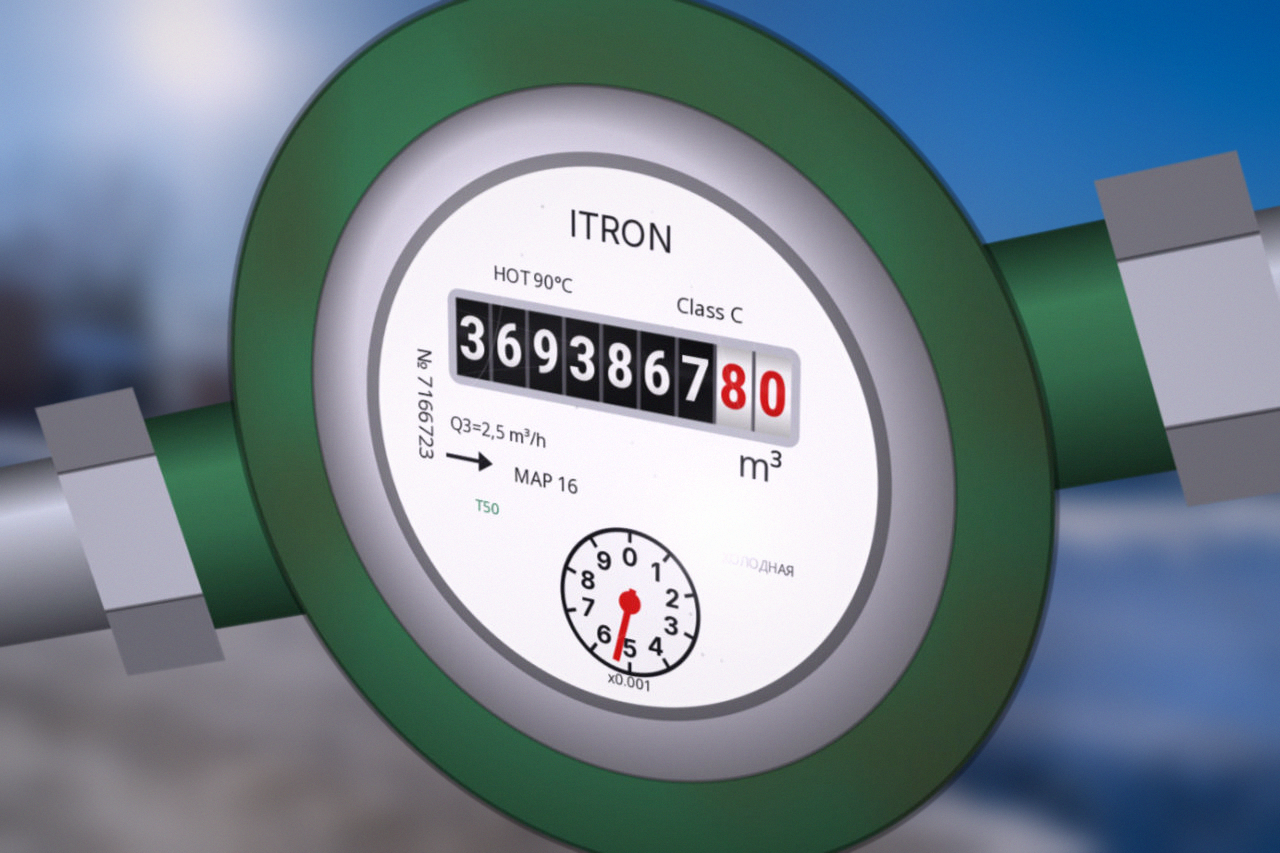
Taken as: 3693867.805 m³
